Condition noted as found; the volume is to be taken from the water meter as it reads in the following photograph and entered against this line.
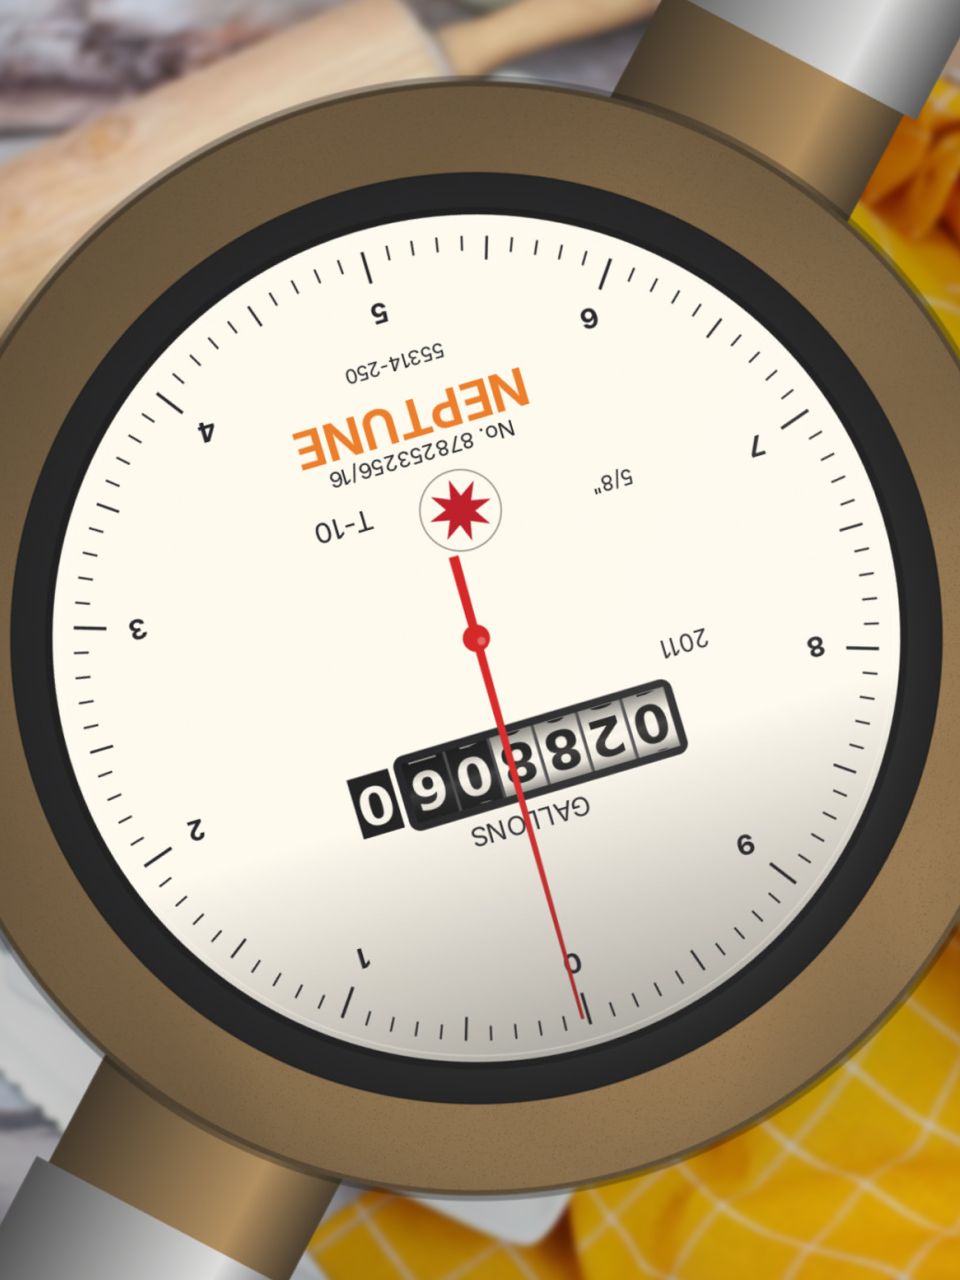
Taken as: 288060.0 gal
